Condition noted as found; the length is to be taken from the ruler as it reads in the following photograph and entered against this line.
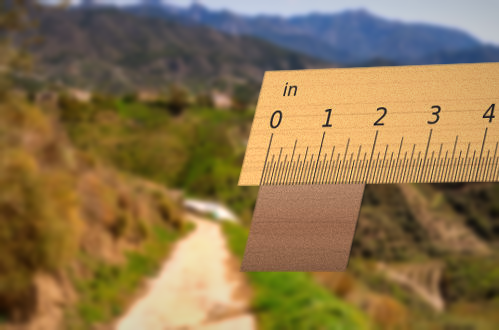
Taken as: 2 in
